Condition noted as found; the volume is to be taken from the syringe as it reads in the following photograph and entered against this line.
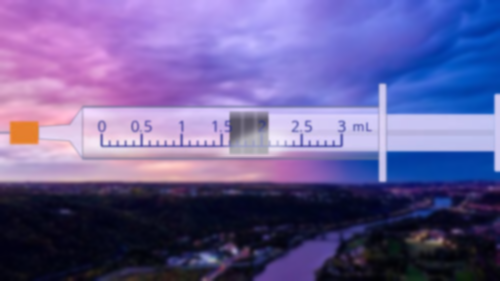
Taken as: 1.6 mL
